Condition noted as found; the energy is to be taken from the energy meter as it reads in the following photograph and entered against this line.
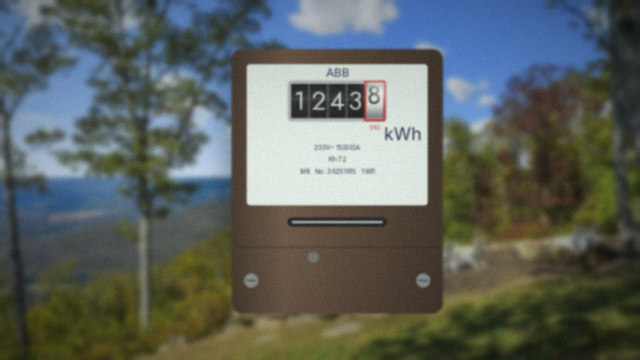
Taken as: 1243.8 kWh
